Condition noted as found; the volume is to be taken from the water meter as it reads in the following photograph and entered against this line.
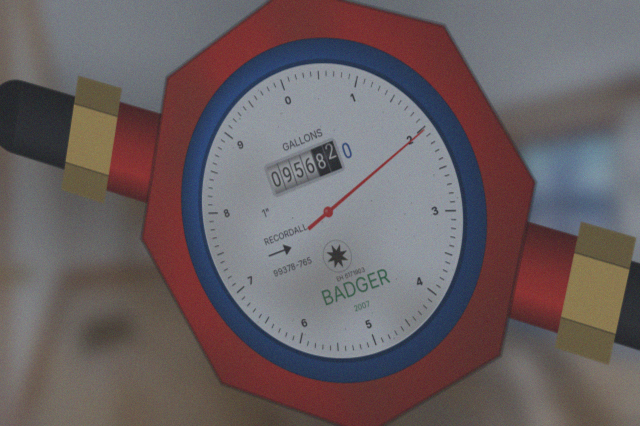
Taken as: 956822.0 gal
